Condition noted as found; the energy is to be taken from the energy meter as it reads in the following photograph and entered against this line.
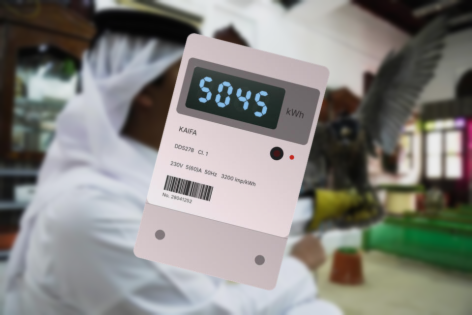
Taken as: 5045 kWh
